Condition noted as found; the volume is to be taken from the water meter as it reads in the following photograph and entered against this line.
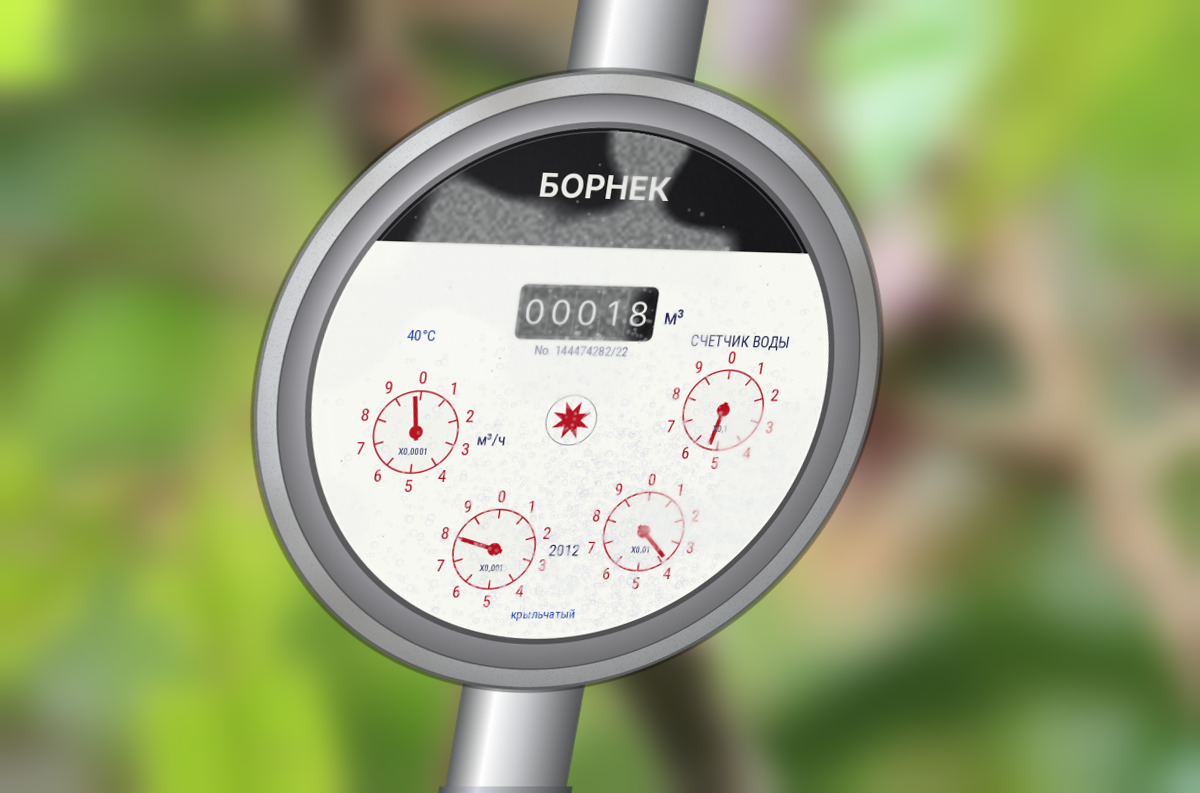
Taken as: 18.5379 m³
